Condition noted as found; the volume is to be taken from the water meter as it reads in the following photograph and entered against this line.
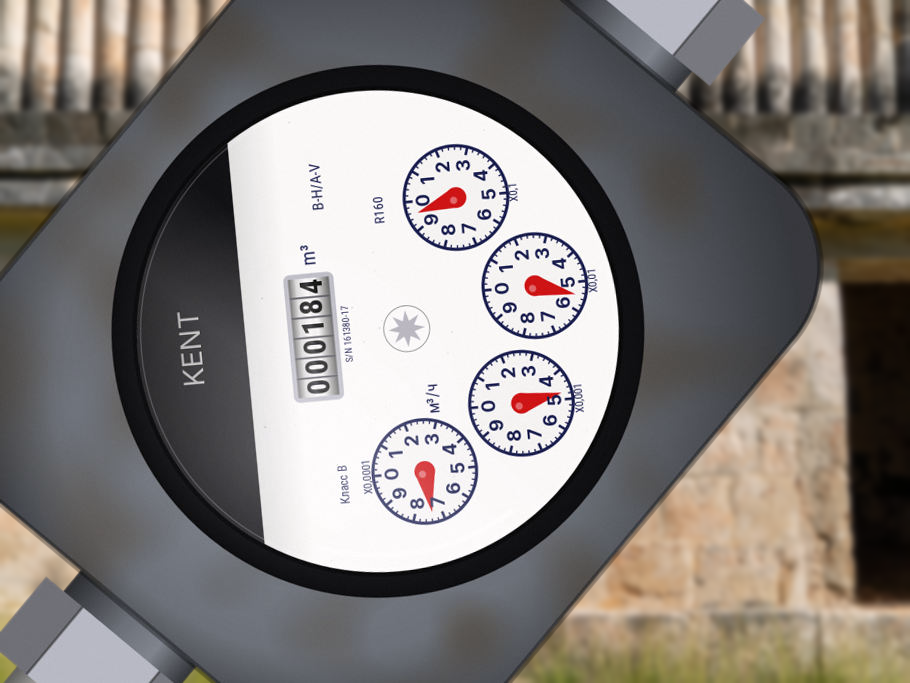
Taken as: 183.9547 m³
